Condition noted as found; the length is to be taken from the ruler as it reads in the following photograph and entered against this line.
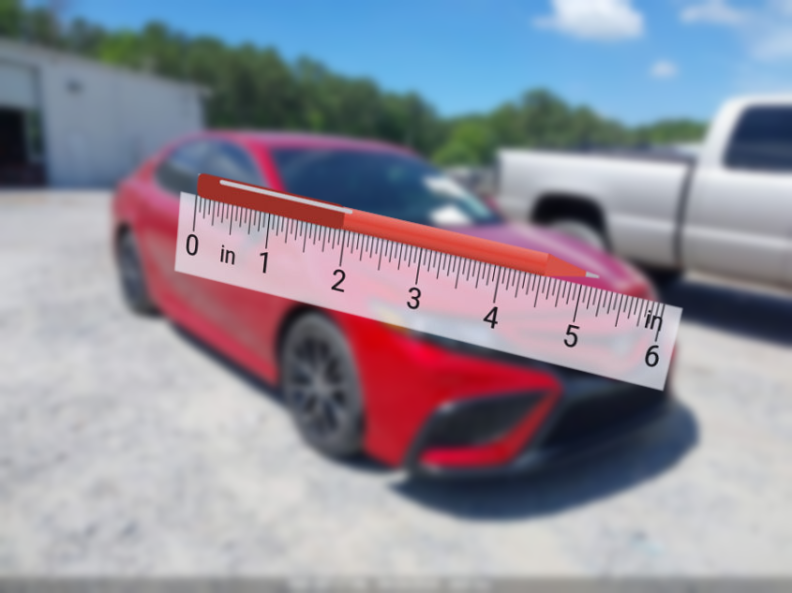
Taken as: 5.1875 in
